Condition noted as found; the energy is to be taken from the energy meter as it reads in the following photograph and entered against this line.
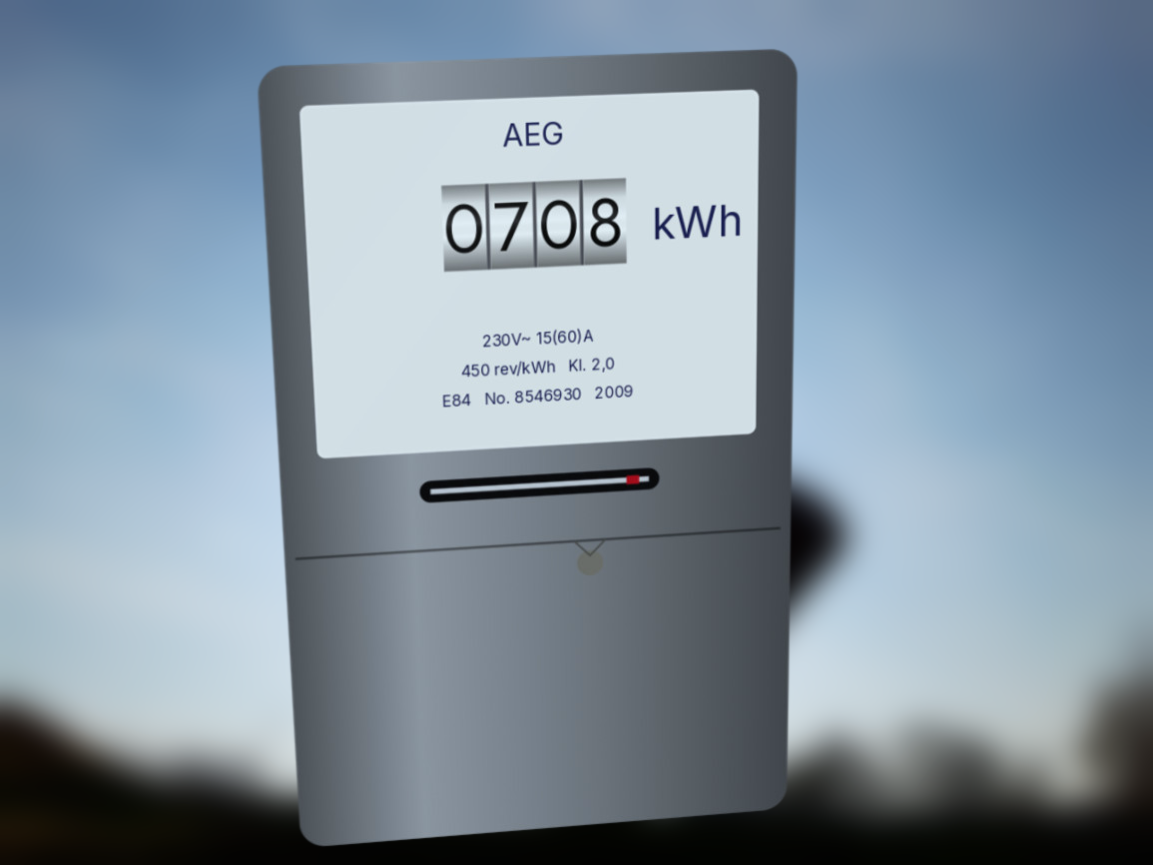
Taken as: 708 kWh
